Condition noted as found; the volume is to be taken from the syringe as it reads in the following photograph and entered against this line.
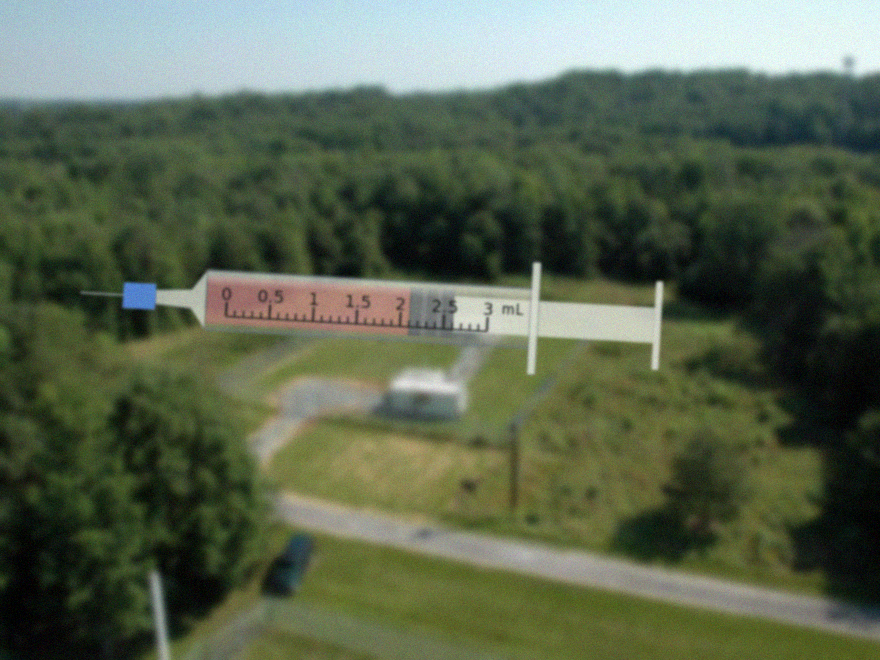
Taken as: 2.1 mL
